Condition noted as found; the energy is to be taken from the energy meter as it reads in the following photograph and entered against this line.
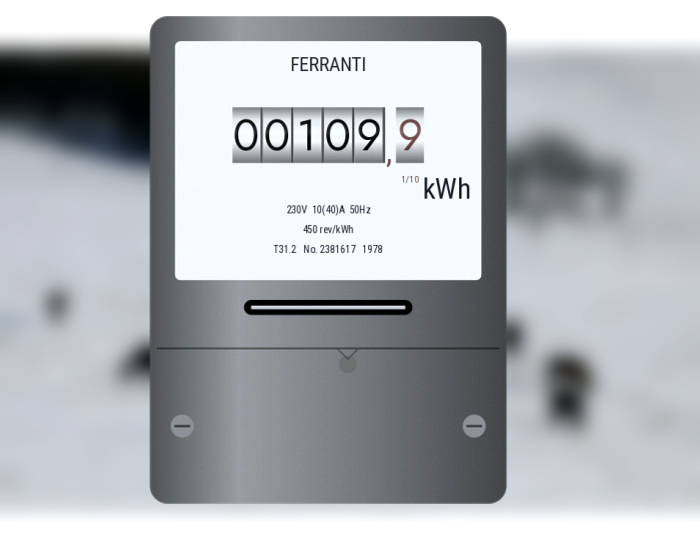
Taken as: 109.9 kWh
